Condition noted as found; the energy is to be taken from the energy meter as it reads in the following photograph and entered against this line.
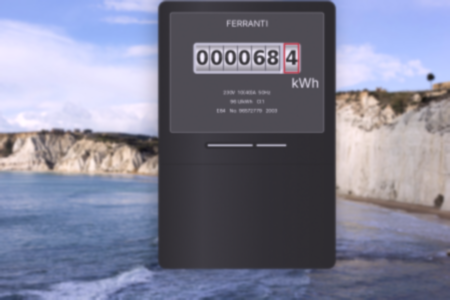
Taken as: 68.4 kWh
